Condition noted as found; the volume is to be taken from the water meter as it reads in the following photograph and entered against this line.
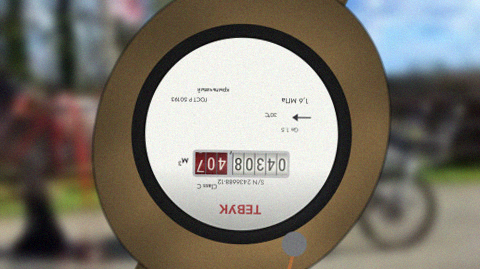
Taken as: 4308.407 m³
